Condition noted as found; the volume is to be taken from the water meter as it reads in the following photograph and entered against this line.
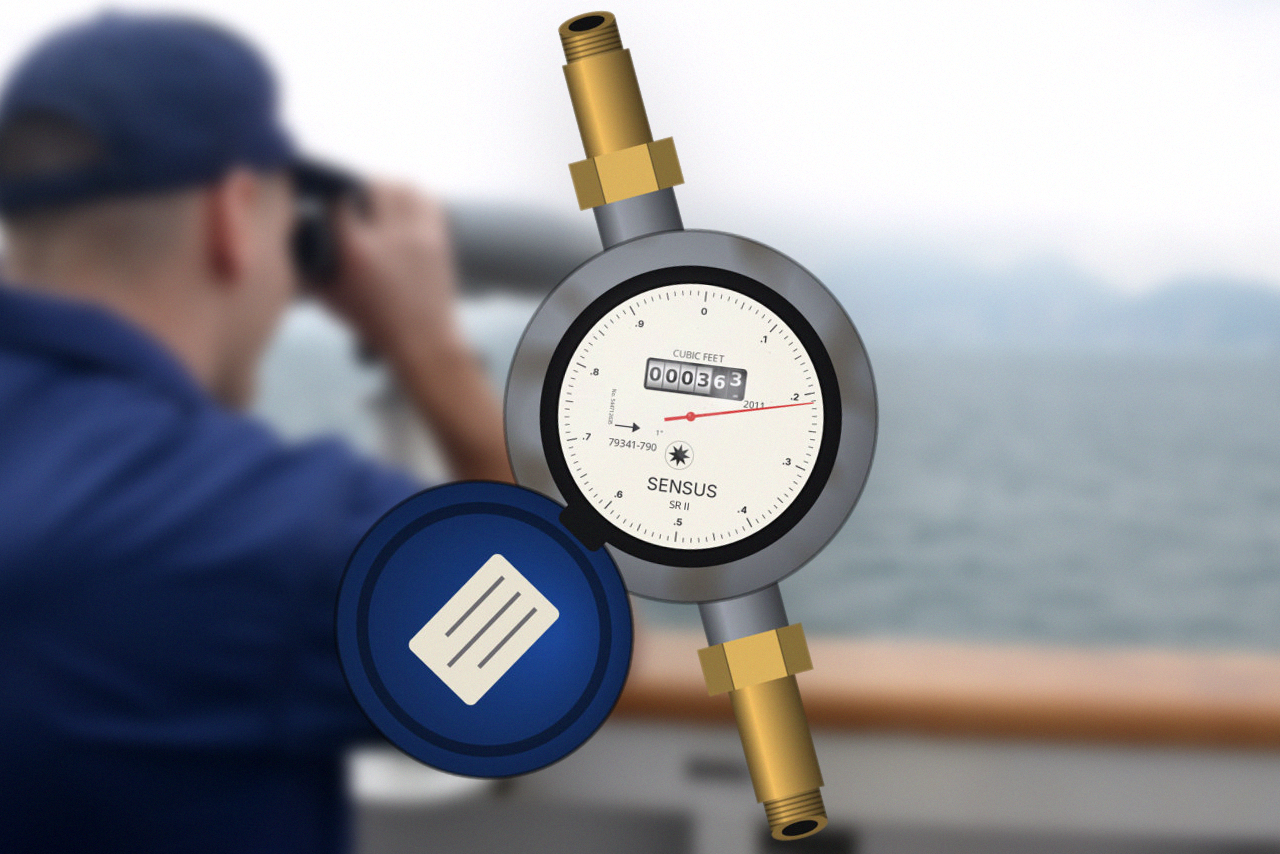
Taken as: 363.21 ft³
